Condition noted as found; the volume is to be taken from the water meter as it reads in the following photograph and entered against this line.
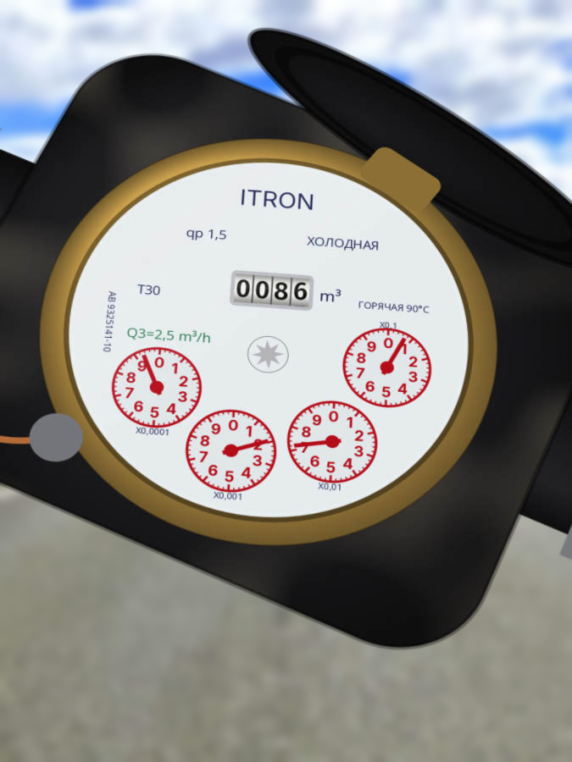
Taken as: 86.0719 m³
